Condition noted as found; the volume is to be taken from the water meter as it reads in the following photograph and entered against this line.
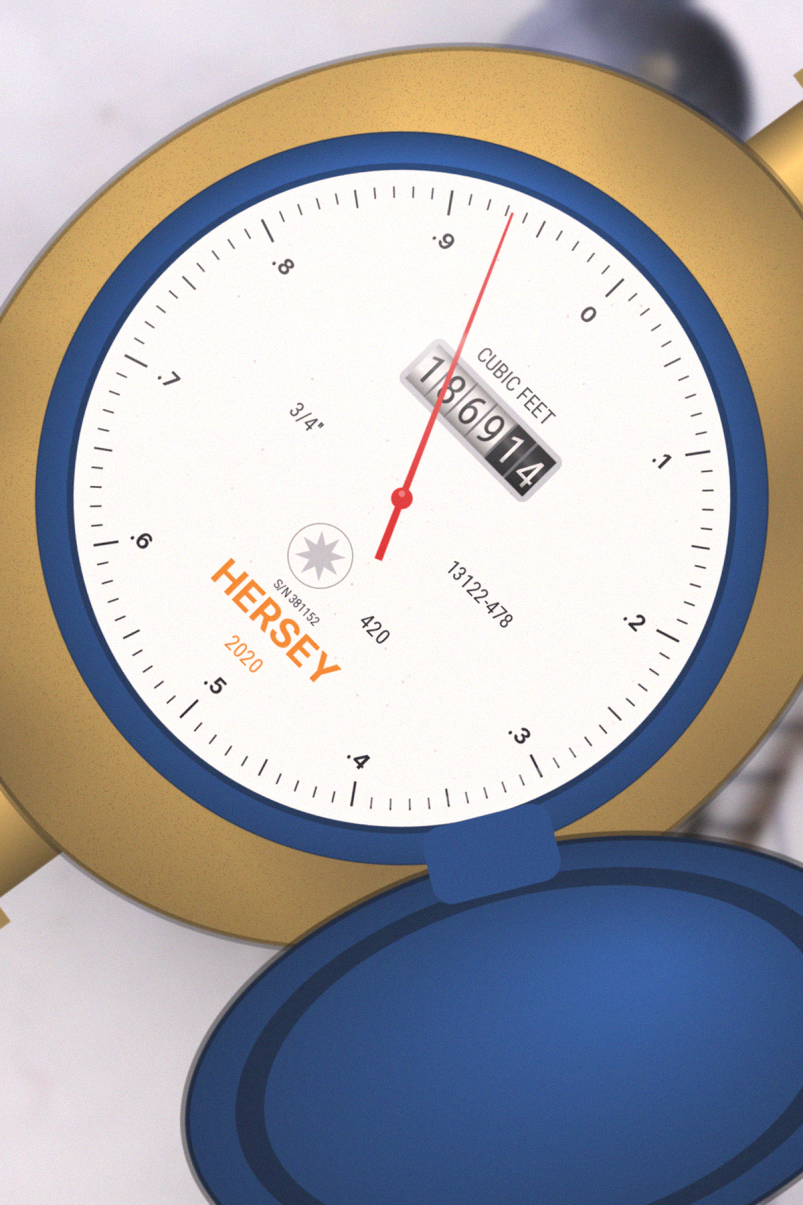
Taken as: 186913.93 ft³
